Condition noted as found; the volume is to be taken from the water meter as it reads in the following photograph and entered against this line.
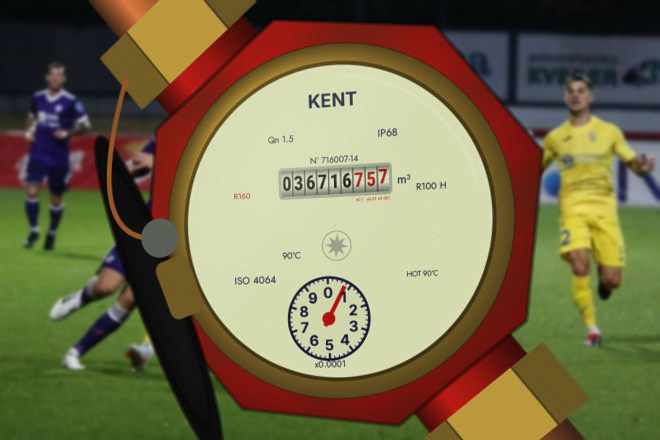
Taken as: 36716.7570 m³
